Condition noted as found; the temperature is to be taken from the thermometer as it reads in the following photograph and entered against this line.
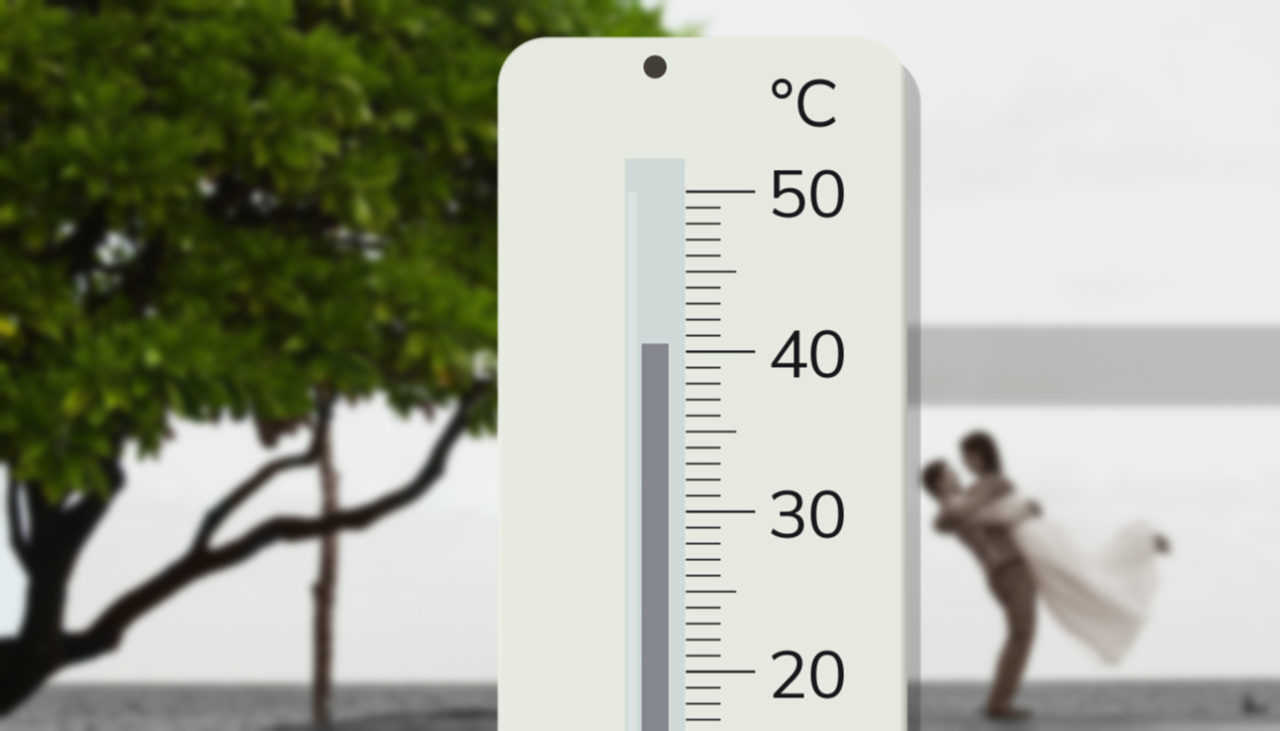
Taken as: 40.5 °C
